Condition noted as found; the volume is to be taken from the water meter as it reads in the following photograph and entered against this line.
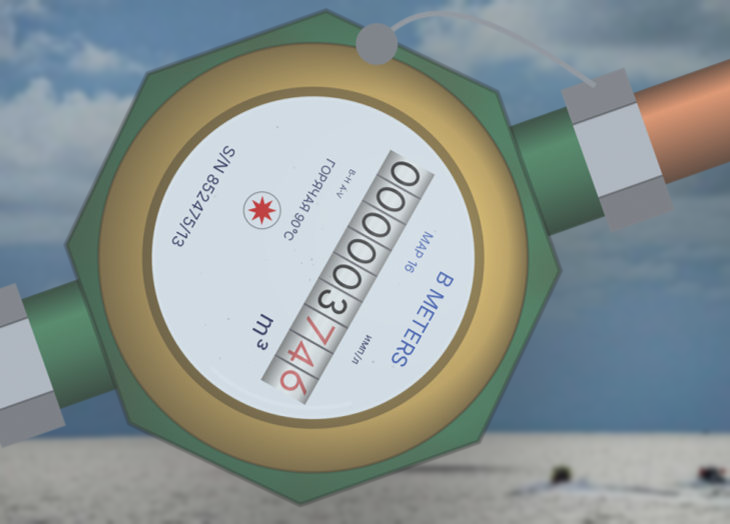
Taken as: 3.746 m³
